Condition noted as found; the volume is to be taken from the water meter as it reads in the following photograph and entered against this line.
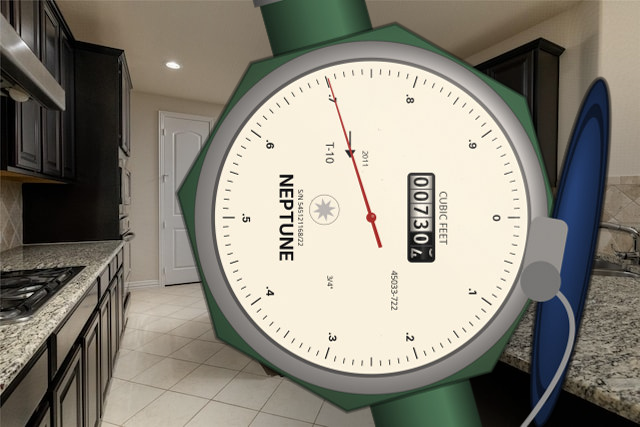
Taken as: 7303.70 ft³
